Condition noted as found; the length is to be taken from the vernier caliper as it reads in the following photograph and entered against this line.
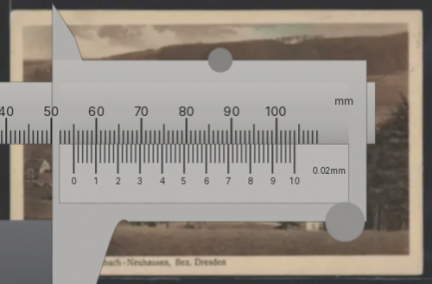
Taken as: 55.0 mm
